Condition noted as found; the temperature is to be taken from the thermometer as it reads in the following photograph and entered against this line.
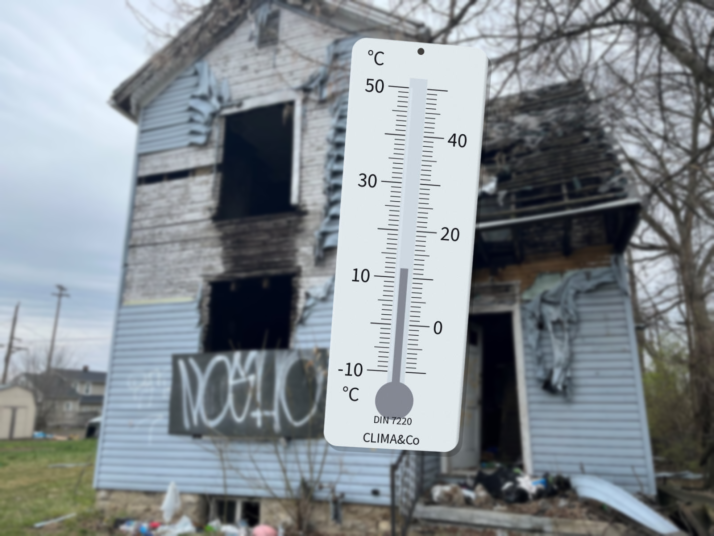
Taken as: 12 °C
